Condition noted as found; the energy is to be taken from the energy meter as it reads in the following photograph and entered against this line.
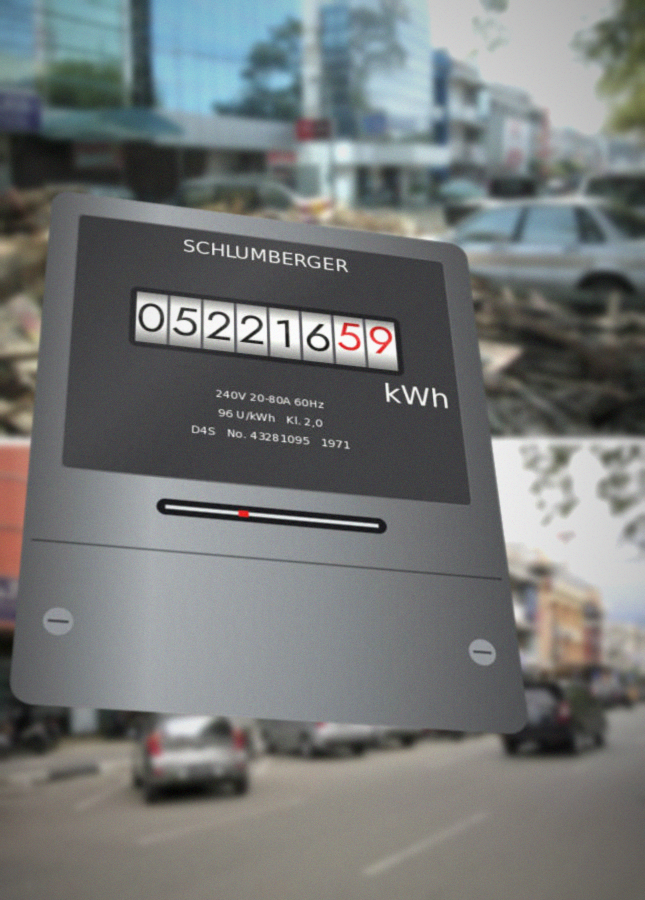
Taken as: 52216.59 kWh
